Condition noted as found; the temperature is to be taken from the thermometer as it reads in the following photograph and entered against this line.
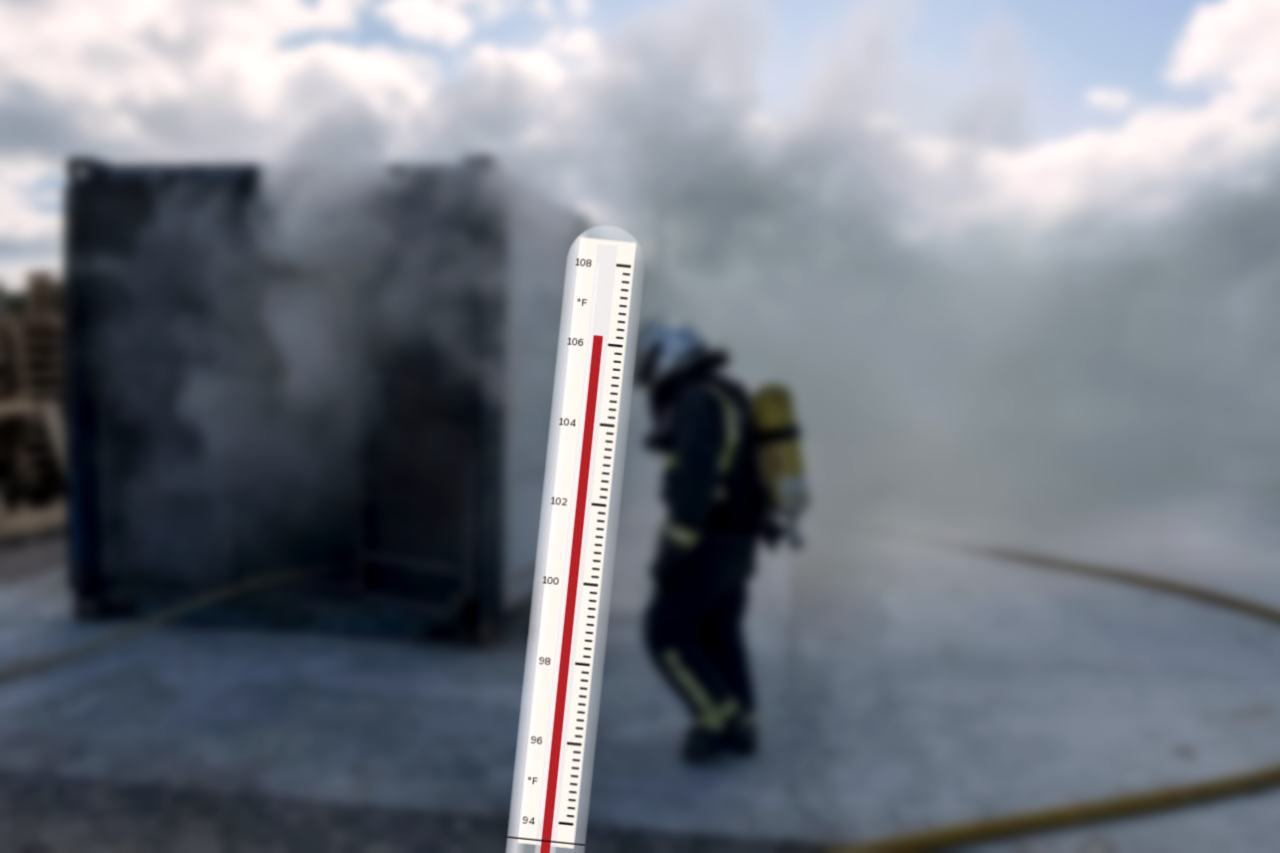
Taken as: 106.2 °F
